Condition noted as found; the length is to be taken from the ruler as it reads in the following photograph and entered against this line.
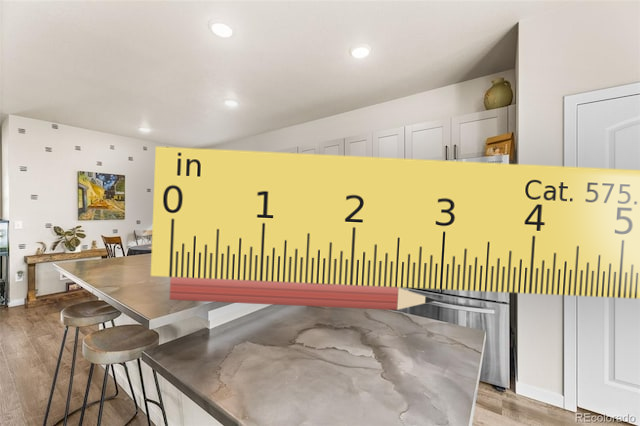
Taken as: 2.9375 in
